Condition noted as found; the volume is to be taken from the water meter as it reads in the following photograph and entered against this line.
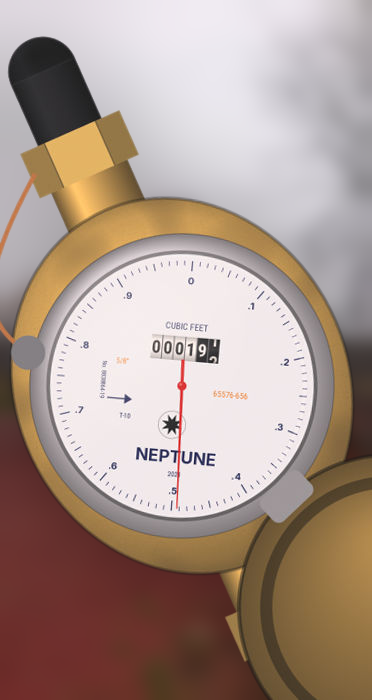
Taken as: 191.49 ft³
